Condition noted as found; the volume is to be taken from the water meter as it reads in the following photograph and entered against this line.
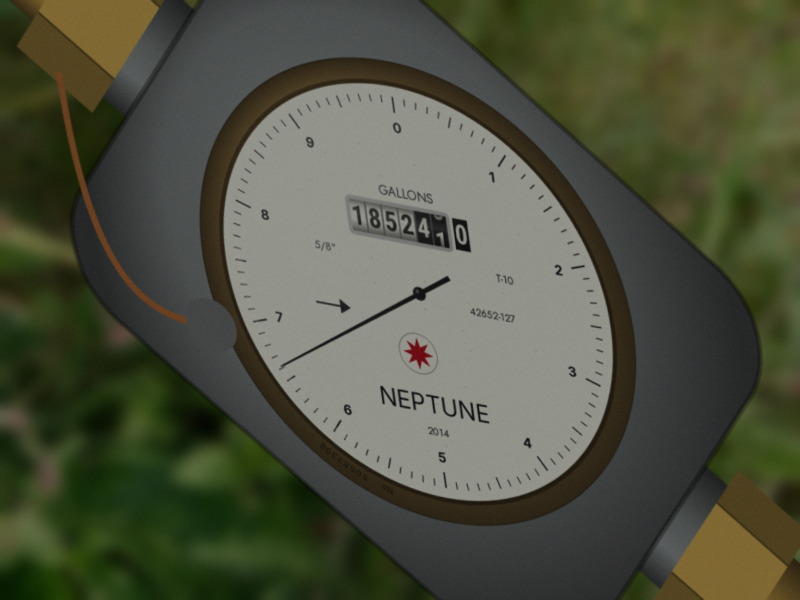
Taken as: 1852406.6 gal
